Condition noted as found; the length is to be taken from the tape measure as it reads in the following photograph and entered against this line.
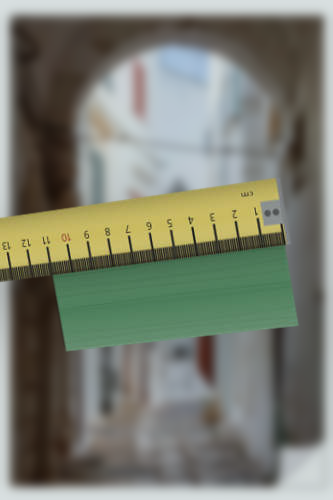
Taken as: 11 cm
